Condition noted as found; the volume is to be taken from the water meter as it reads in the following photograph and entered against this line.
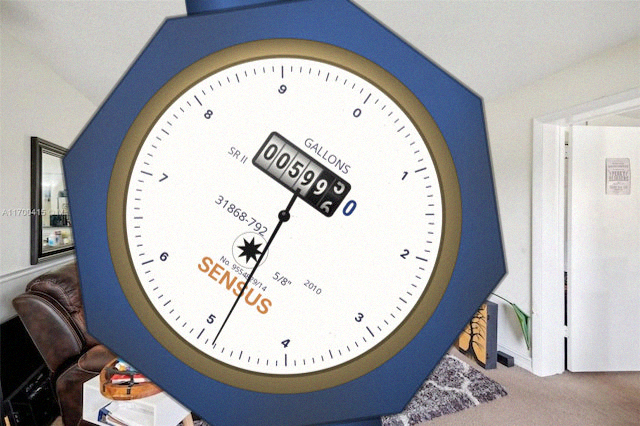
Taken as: 59954.8 gal
